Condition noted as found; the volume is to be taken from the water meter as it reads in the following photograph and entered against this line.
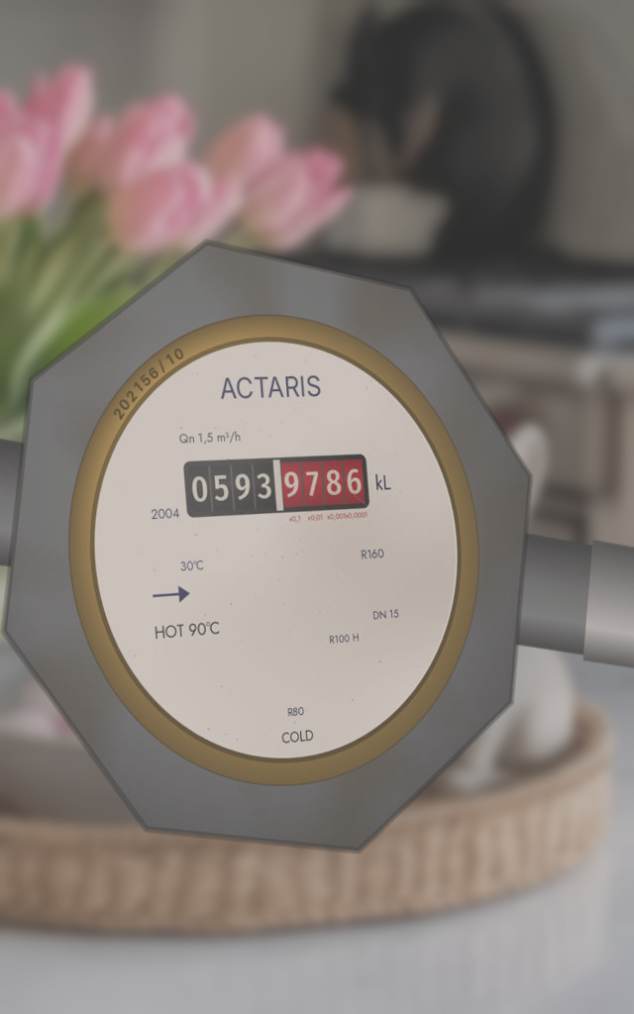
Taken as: 593.9786 kL
